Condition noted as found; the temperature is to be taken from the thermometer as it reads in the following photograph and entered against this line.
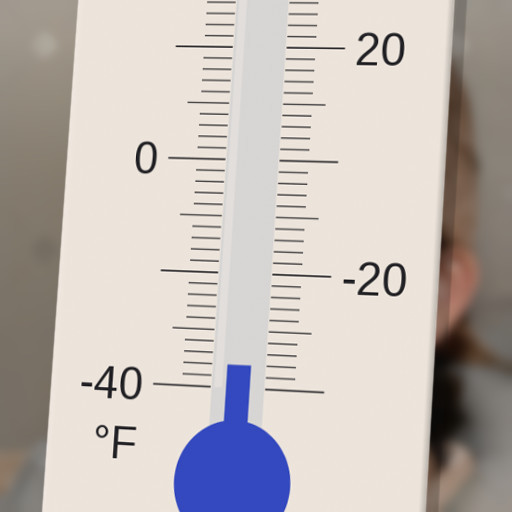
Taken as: -36 °F
